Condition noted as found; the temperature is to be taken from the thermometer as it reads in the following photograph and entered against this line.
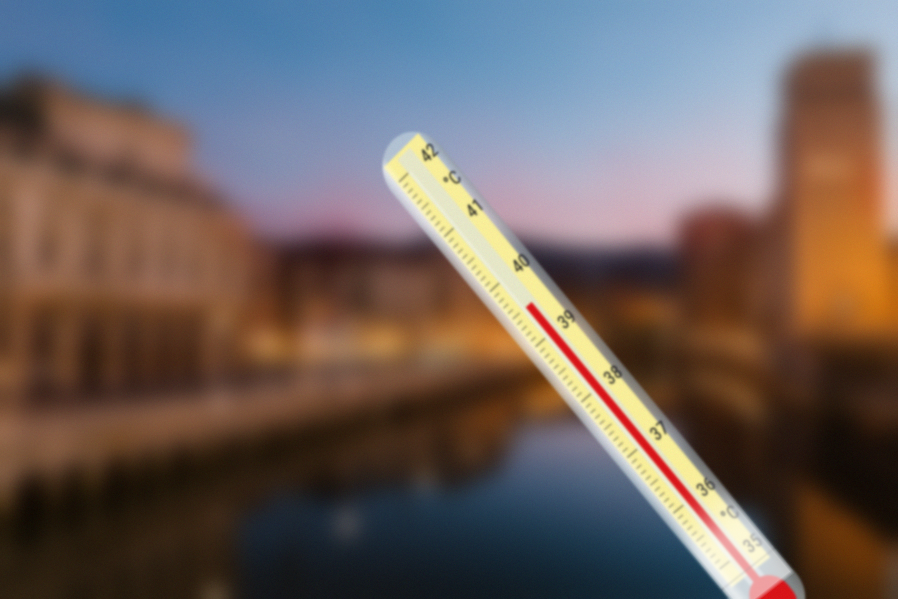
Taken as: 39.5 °C
